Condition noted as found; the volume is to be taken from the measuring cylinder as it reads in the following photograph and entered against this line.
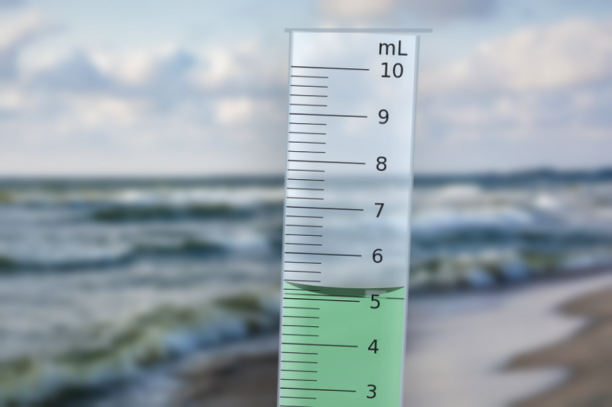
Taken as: 5.1 mL
